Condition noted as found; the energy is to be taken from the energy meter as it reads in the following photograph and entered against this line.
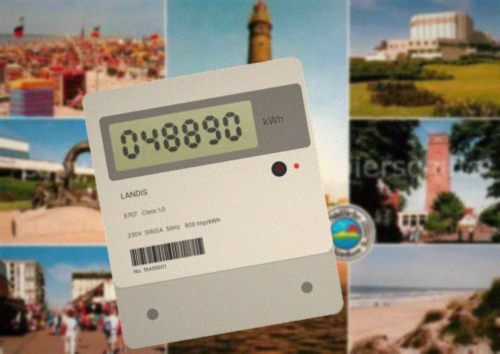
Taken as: 48890 kWh
